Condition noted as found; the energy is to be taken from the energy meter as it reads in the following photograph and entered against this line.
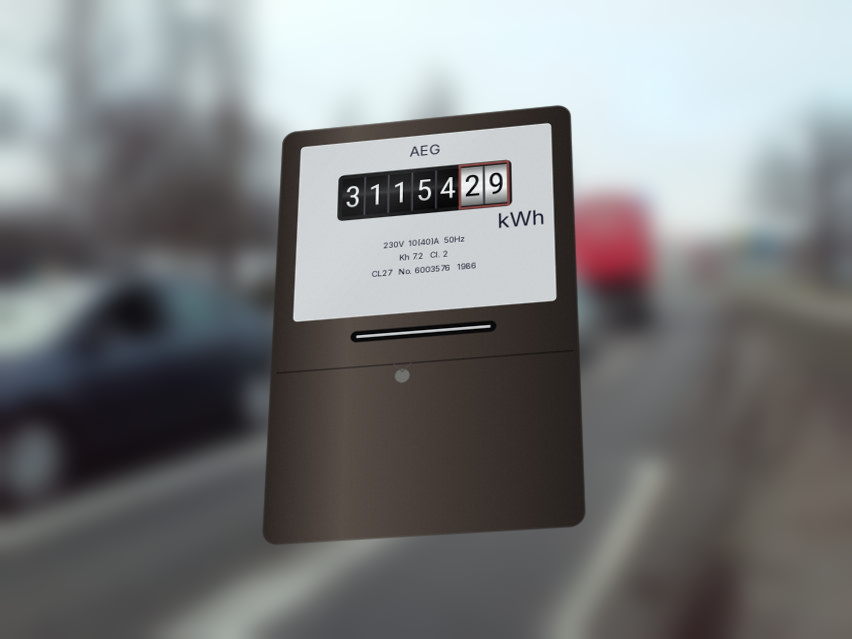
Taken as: 31154.29 kWh
